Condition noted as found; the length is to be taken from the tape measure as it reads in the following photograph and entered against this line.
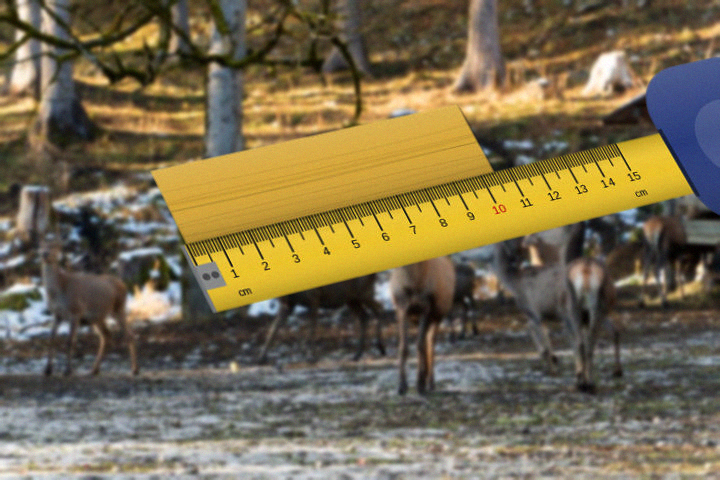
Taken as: 10.5 cm
